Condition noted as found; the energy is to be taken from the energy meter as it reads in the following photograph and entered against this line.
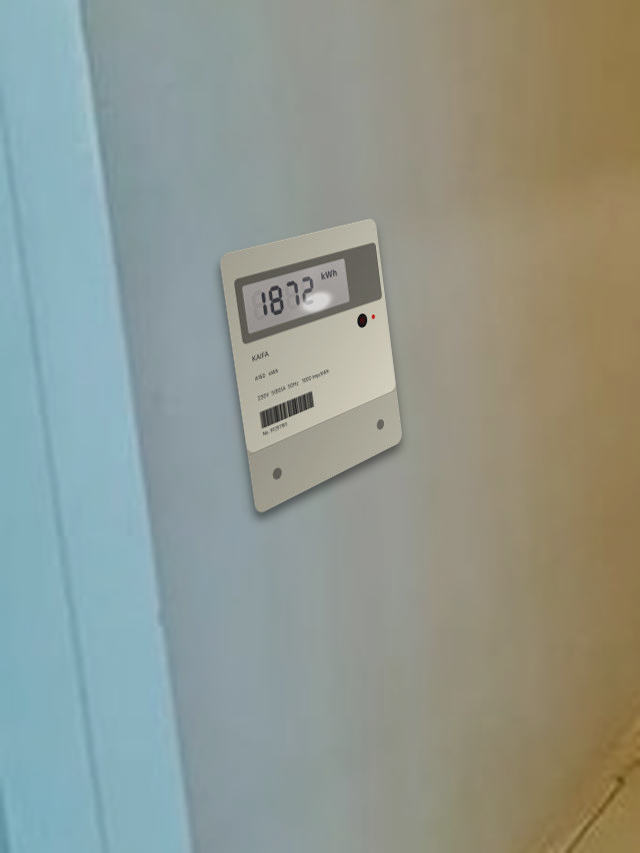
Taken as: 1872 kWh
